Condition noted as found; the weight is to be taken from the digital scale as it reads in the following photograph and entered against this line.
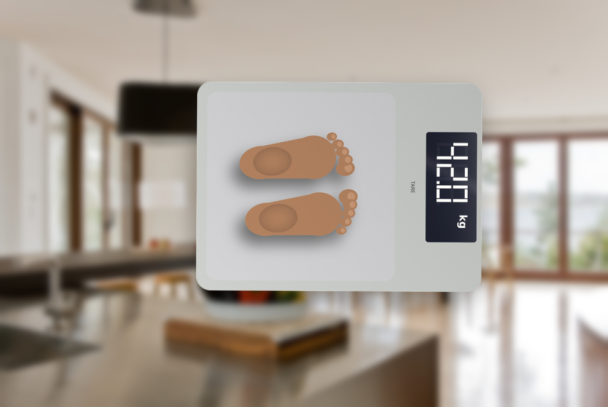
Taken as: 42.0 kg
